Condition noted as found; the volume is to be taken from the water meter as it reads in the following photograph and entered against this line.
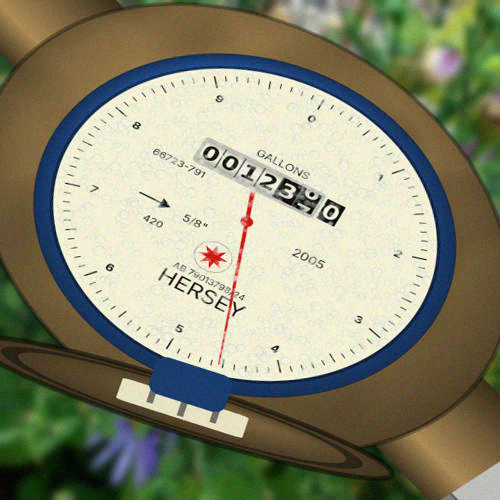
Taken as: 12364.5 gal
